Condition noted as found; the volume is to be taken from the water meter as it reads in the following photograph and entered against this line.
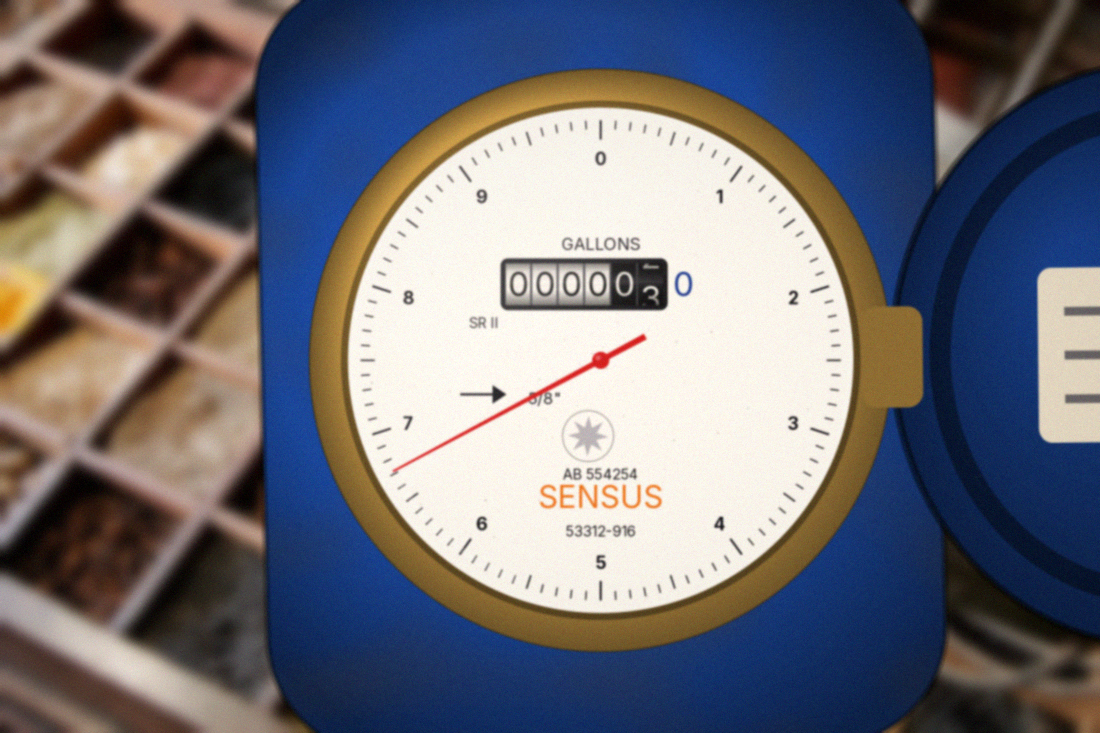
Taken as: 26.7 gal
